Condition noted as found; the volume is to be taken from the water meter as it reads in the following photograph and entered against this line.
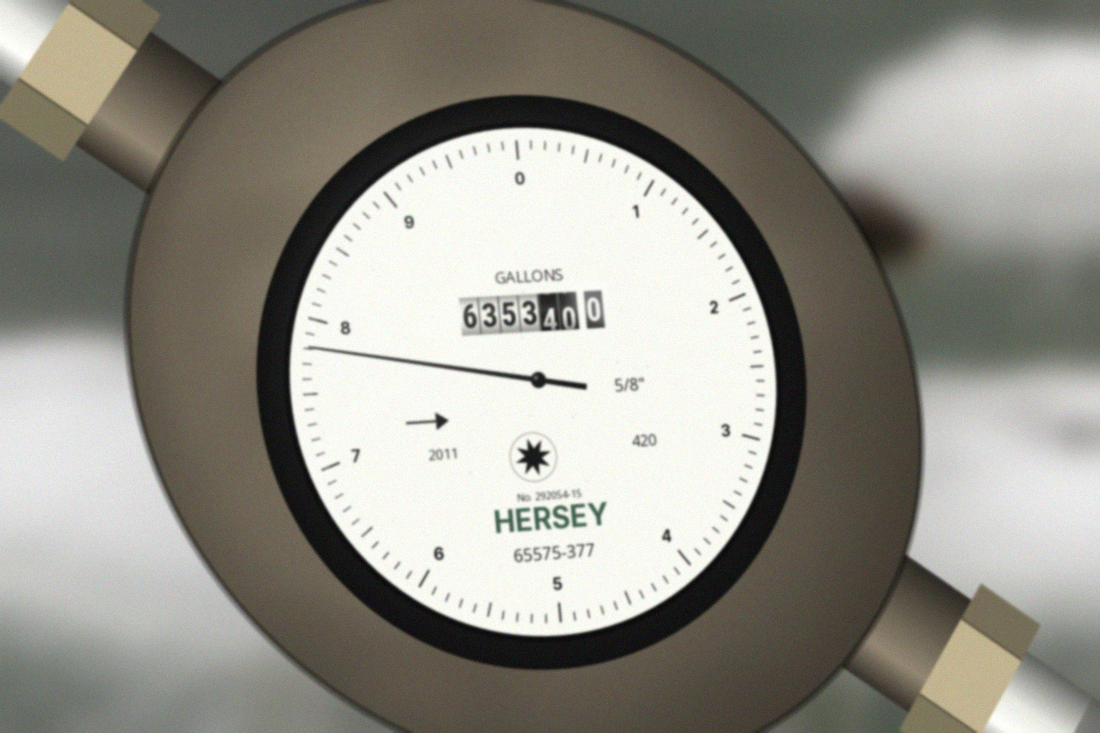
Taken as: 6353397.8 gal
